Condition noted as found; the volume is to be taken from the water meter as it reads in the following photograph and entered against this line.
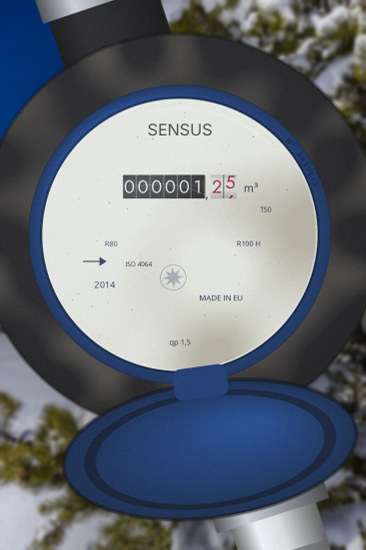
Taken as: 1.25 m³
